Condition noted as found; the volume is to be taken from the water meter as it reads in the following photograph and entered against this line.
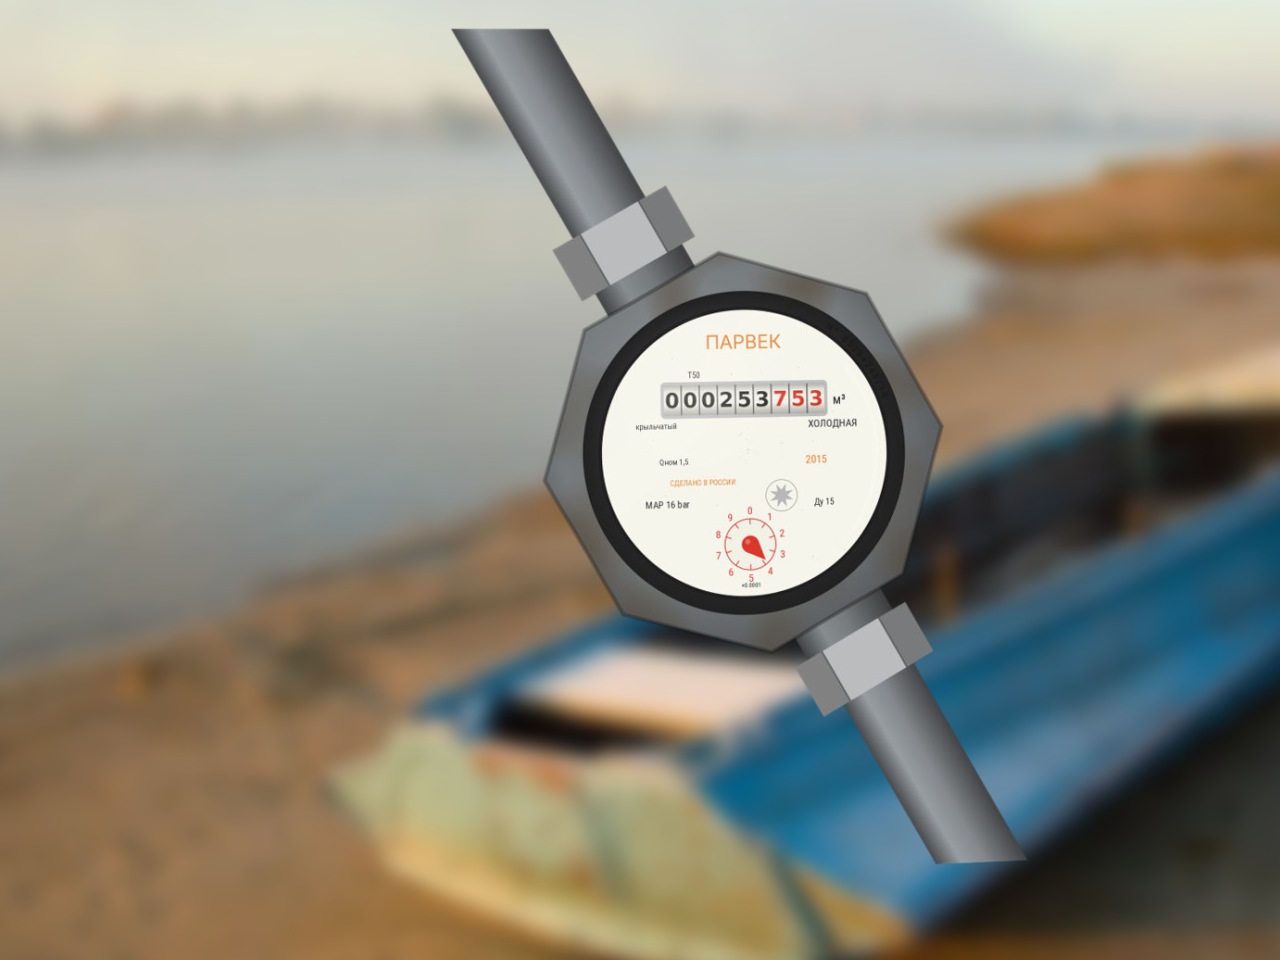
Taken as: 253.7533 m³
